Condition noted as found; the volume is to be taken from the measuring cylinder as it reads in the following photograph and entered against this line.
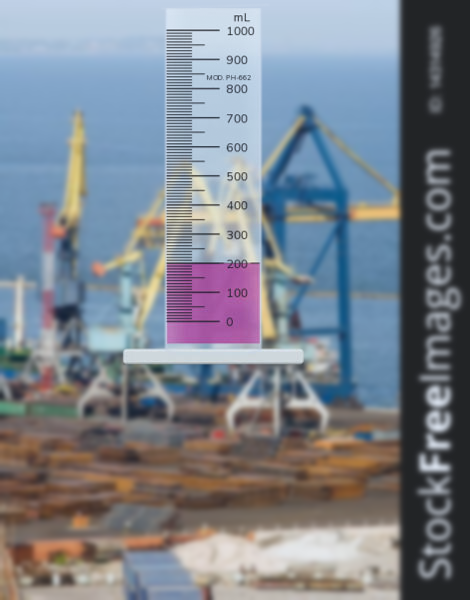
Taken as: 200 mL
